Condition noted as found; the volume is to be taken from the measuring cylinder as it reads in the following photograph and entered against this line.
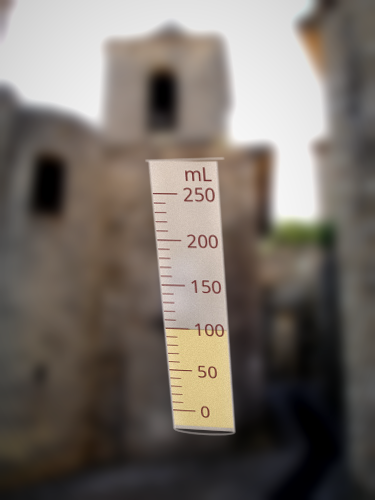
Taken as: 100 mL
